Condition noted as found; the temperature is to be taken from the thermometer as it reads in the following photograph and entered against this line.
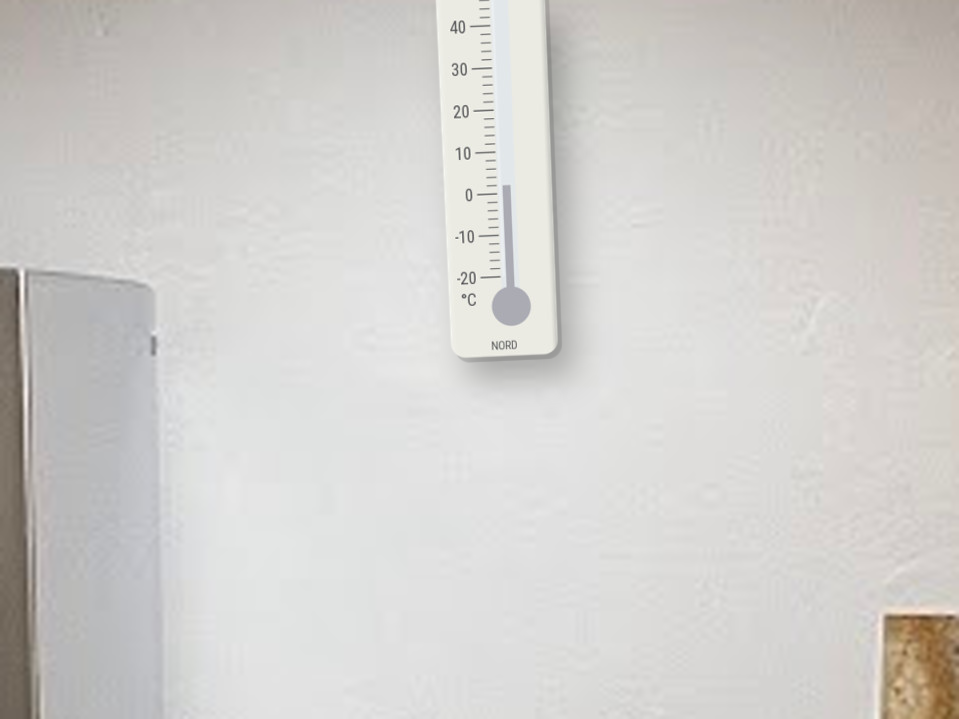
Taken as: 2 °C
